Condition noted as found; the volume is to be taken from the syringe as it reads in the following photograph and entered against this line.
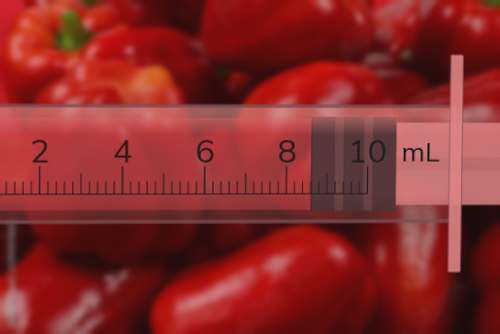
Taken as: 8.6 mL
